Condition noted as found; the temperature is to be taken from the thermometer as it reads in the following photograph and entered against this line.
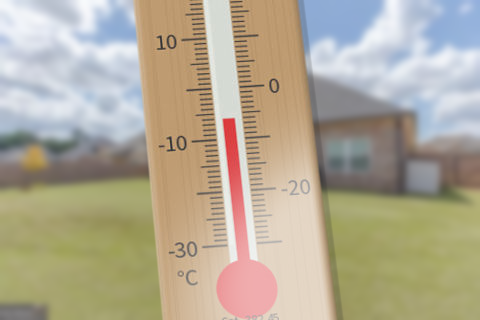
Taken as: -6 °C
